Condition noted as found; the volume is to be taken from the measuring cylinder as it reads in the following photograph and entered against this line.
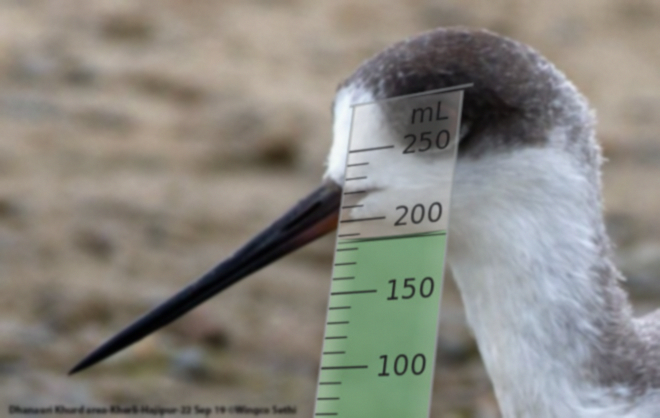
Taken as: 185 mL
